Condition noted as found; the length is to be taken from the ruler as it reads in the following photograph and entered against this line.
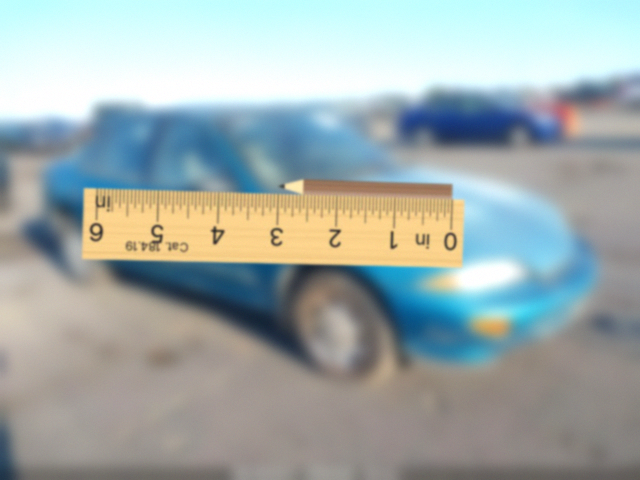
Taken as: 3 in
